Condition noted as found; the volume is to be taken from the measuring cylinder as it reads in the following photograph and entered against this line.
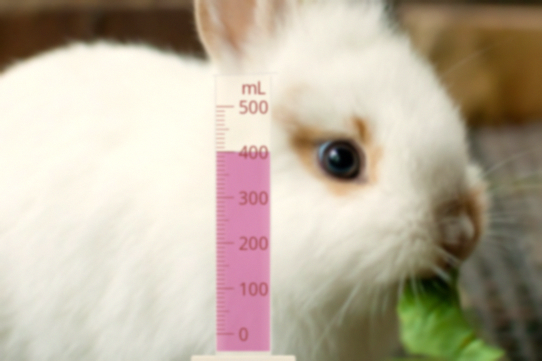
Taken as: 400 mL
